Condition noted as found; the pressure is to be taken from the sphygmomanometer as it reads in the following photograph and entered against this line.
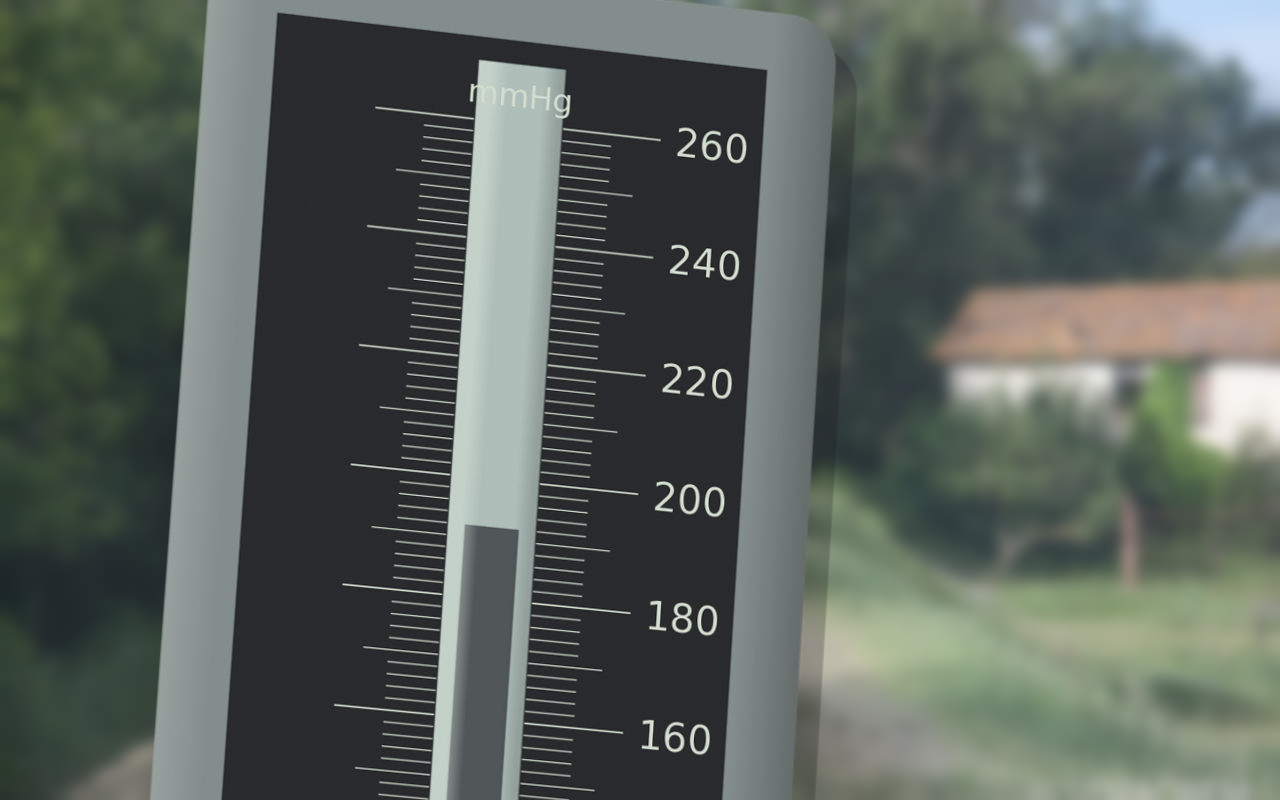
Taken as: 192 mmHg
